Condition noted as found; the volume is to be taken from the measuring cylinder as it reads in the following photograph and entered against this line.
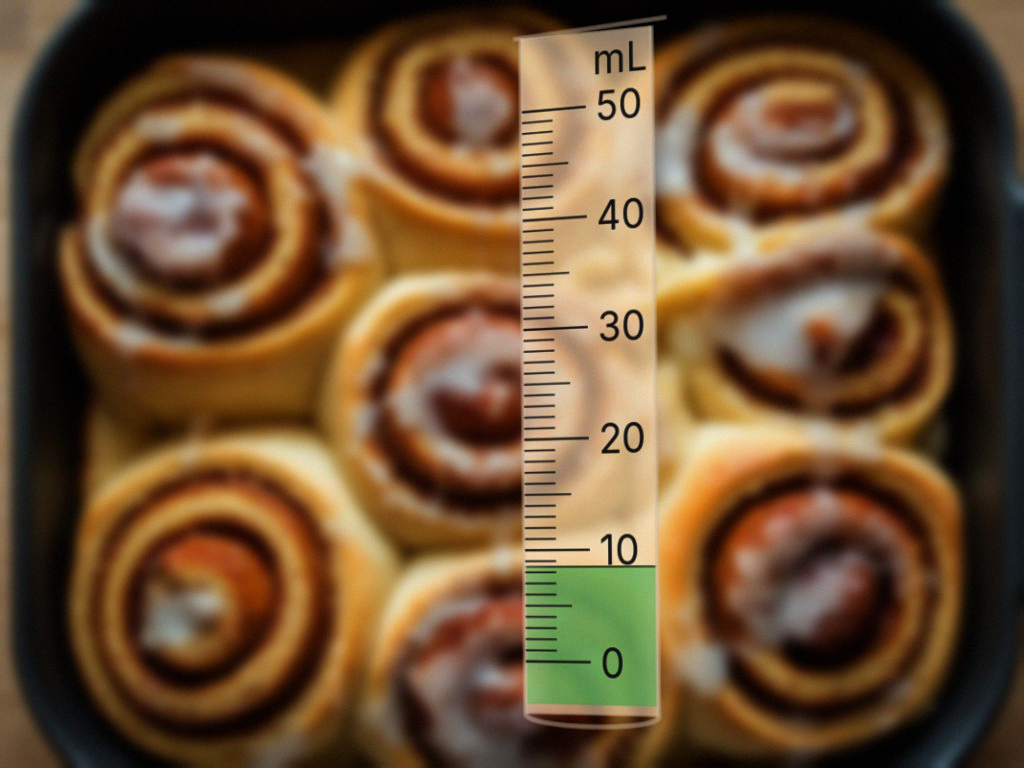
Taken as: 8.5 mL
